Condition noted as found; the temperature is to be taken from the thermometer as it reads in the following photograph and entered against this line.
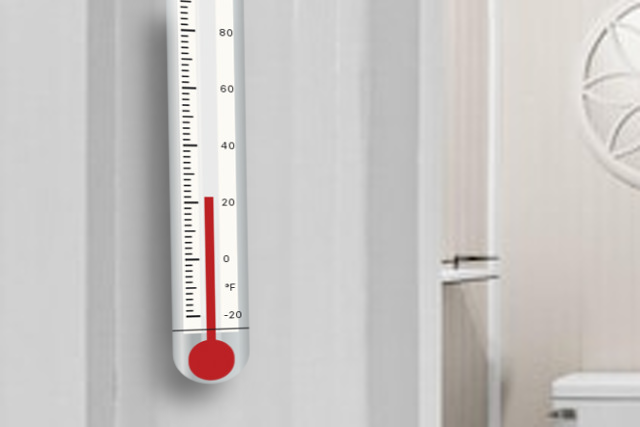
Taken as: 22 °F
